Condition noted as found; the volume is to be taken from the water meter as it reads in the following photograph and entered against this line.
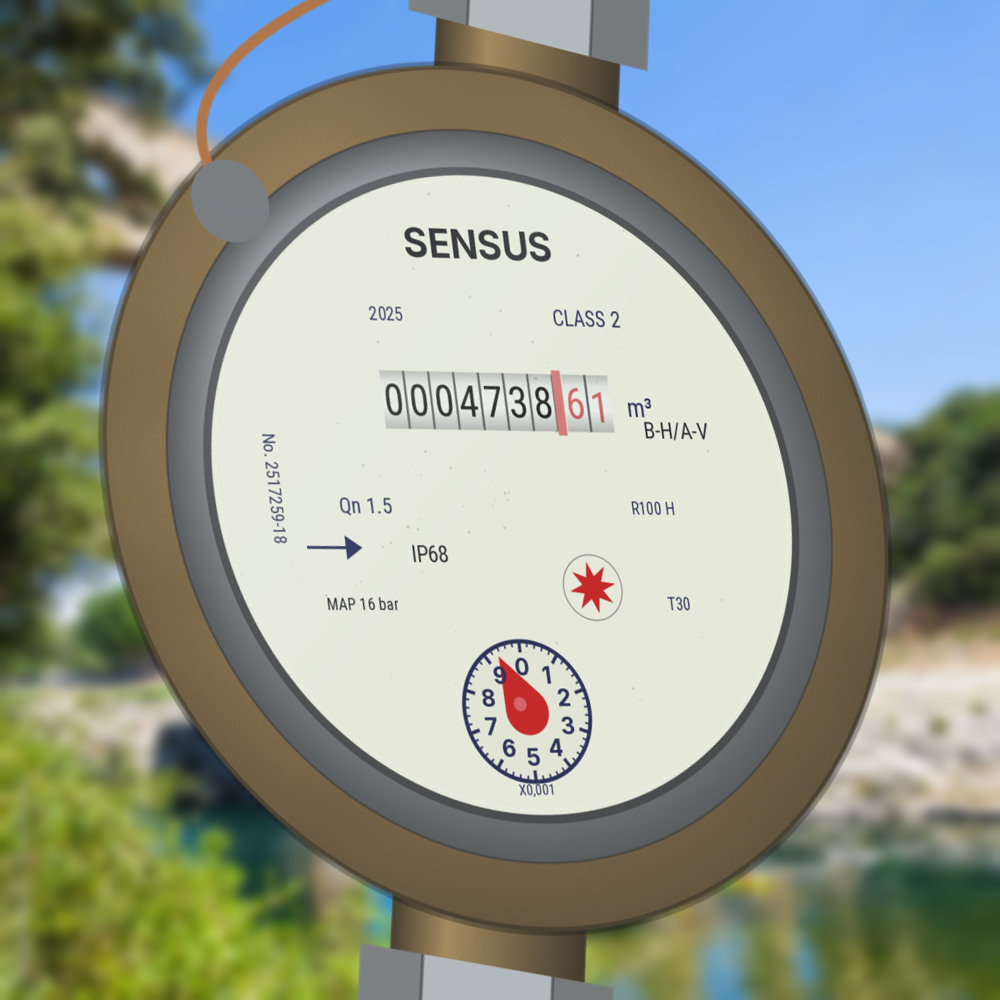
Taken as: 4738.609 m³
